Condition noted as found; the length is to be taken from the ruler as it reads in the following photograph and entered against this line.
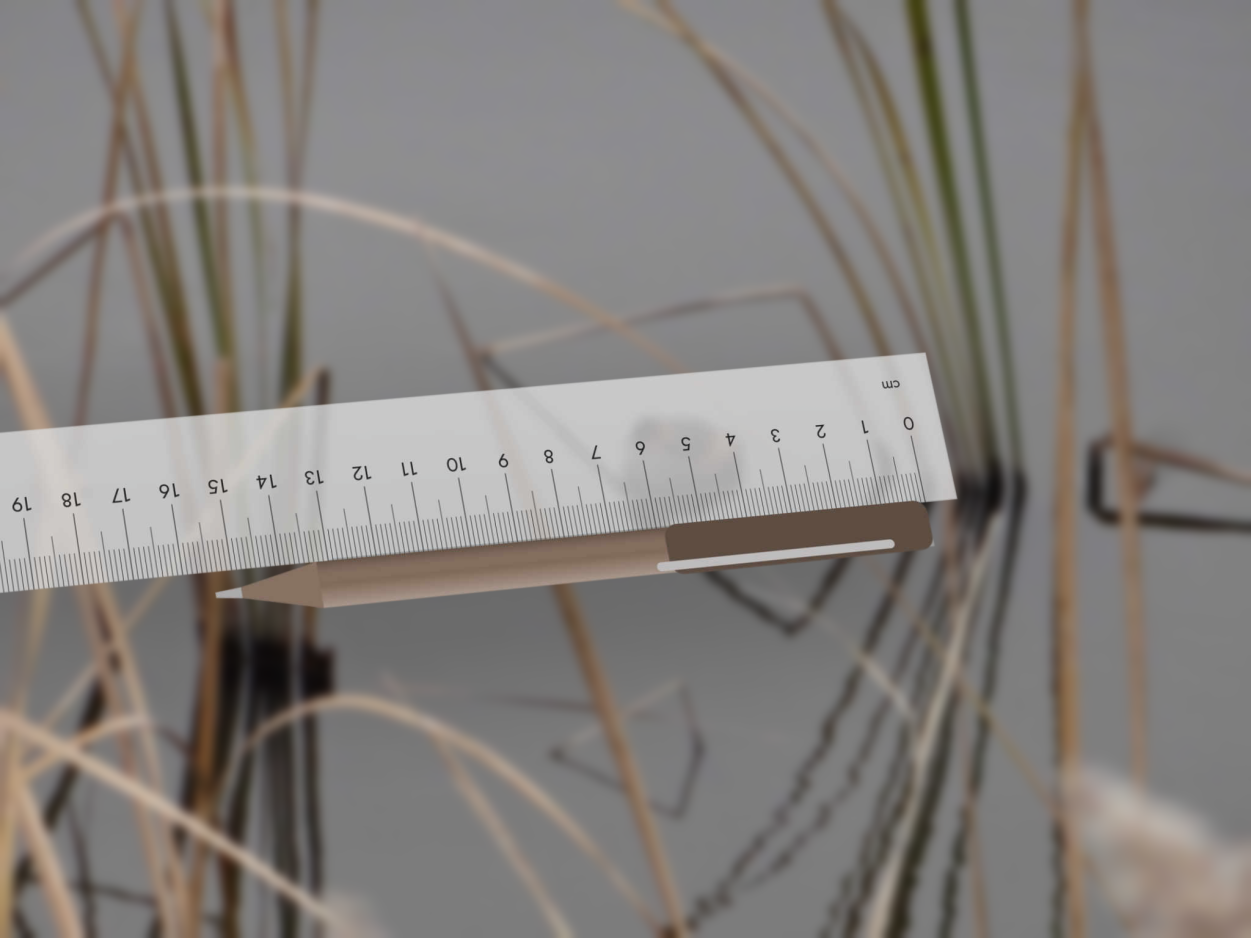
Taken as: 15.4 cm
